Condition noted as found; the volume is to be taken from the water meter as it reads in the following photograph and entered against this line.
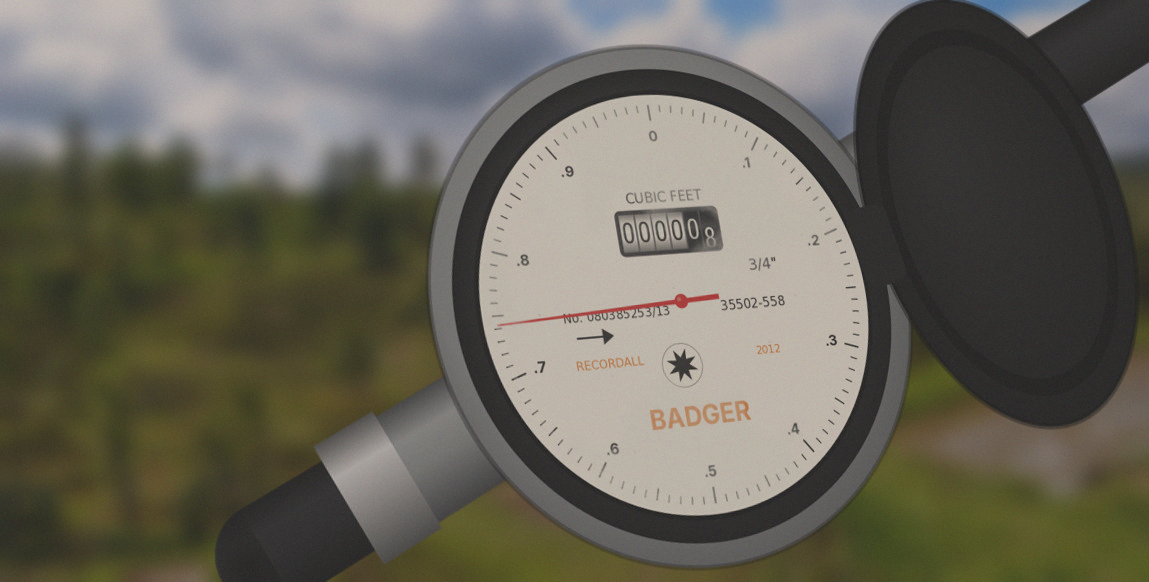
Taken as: 7.74 ft³
